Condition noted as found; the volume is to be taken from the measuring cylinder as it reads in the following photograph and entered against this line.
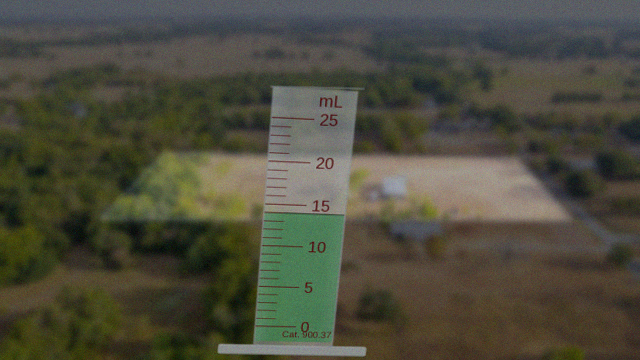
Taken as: 14 mL
